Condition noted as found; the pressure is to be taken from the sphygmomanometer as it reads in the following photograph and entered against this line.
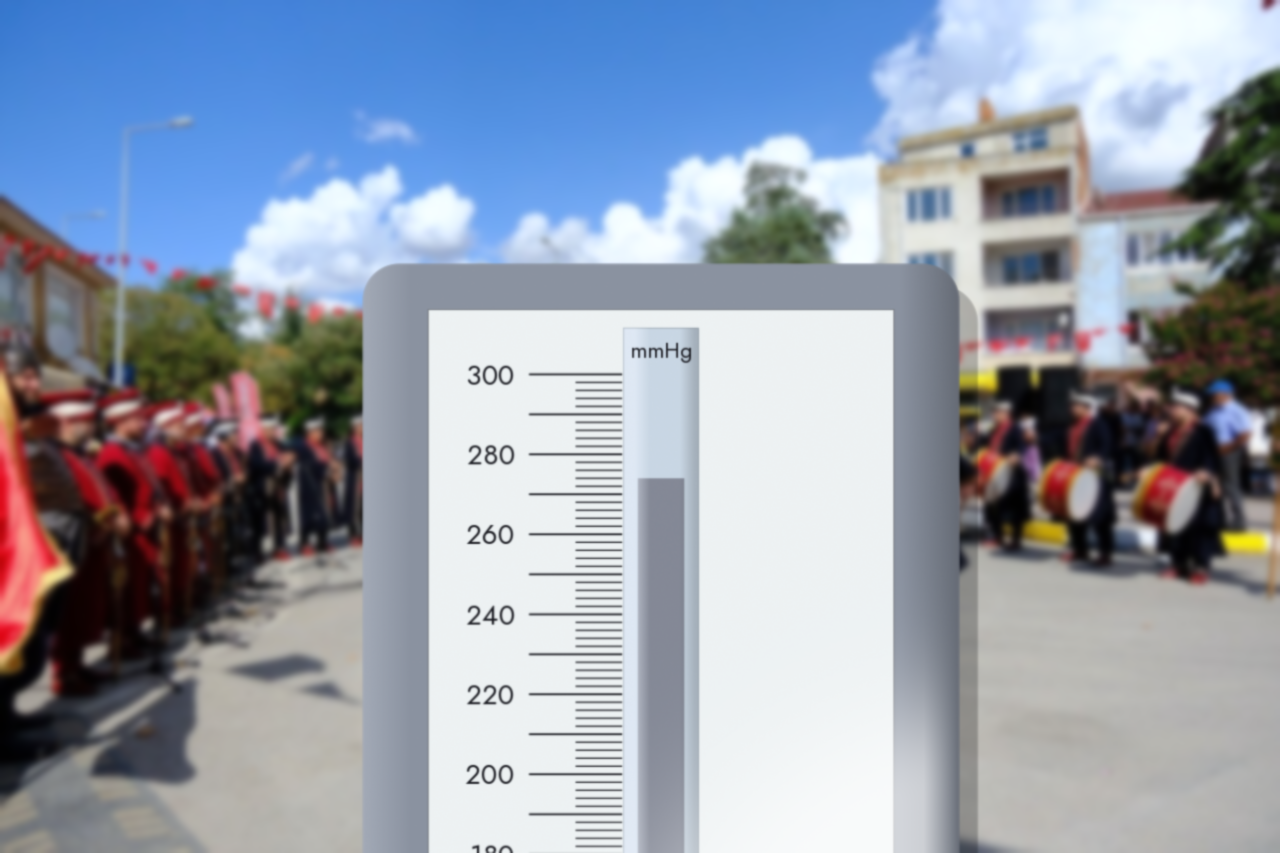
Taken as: 274 mmHg
